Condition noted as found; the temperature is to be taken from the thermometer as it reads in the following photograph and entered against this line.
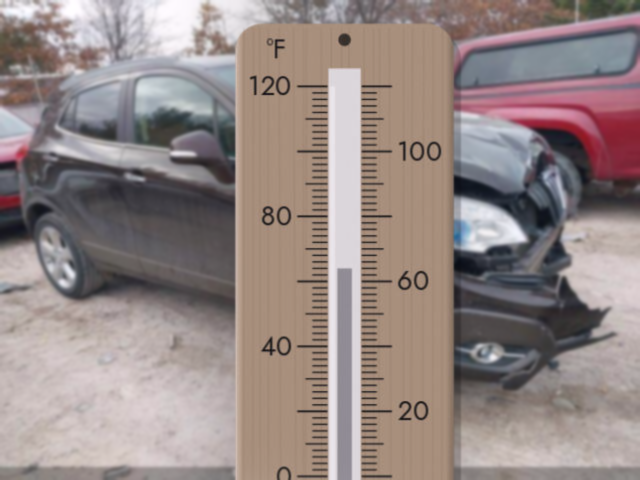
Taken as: 64 °F
